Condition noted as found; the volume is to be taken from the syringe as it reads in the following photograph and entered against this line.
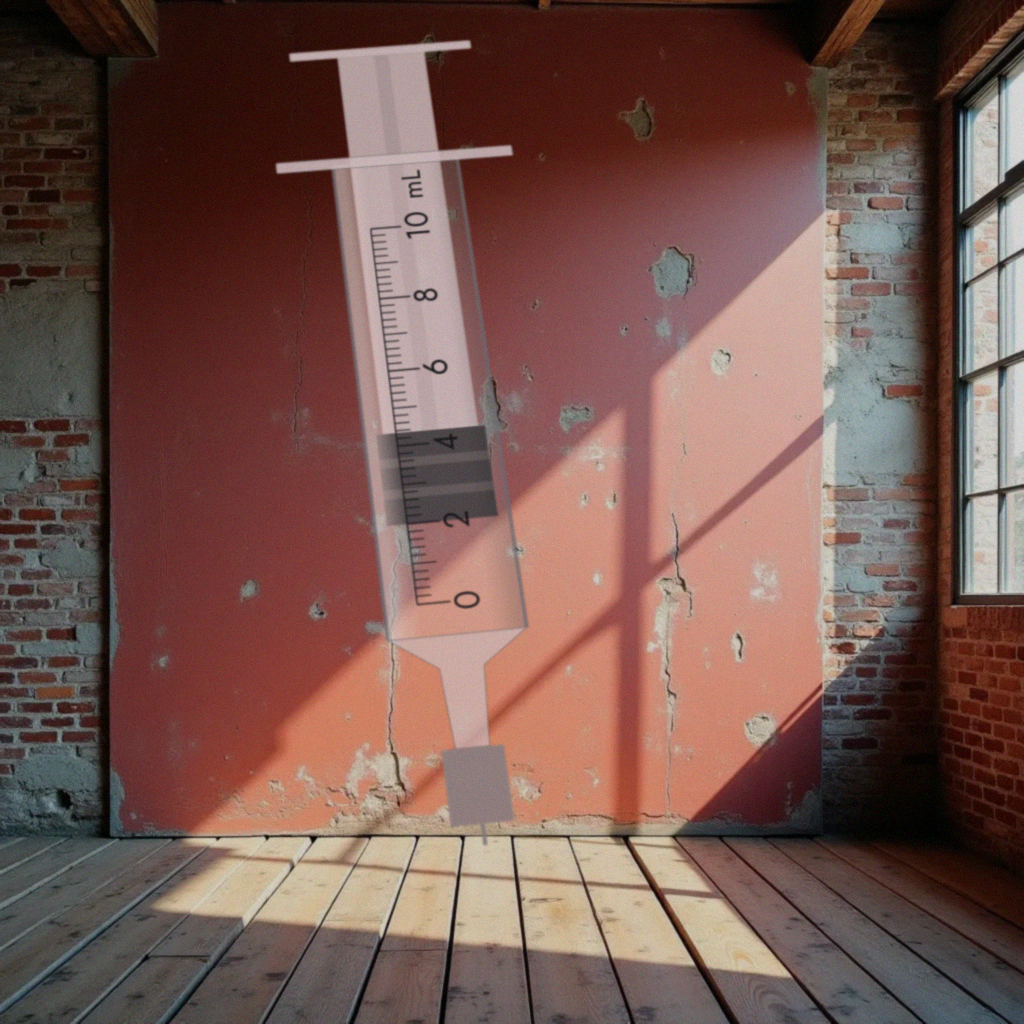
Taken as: 2 mL
